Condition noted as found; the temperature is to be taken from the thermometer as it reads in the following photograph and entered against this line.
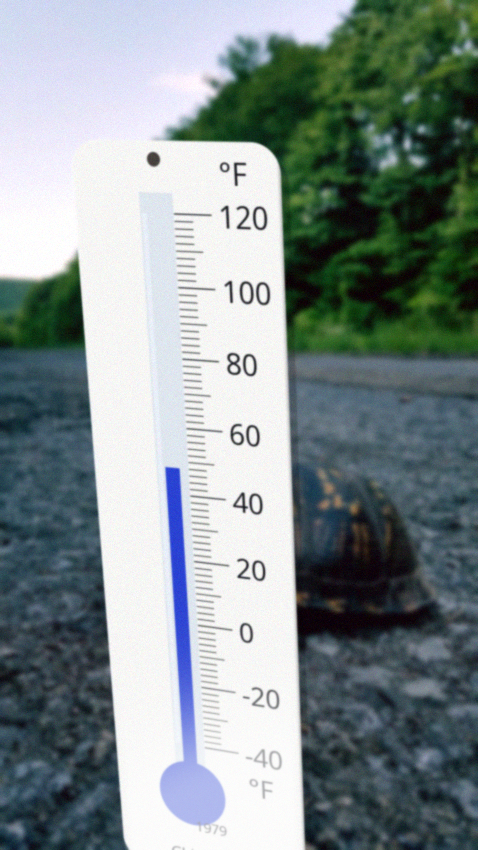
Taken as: 48 °F
